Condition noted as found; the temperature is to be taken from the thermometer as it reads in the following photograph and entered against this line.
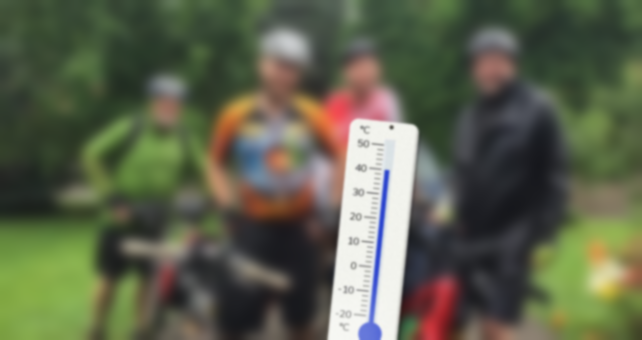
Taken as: 40 °C
